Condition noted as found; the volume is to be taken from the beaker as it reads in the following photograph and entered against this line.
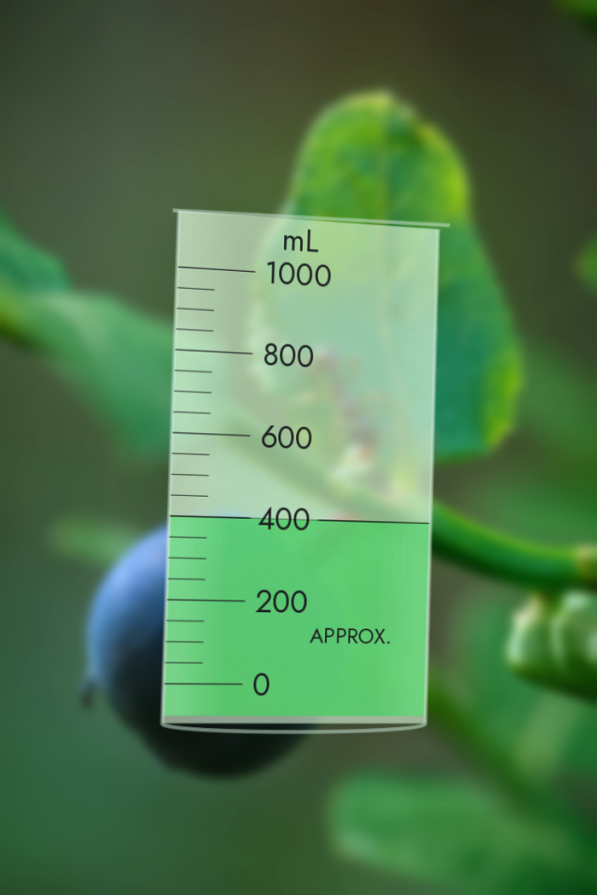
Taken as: 400 mL
